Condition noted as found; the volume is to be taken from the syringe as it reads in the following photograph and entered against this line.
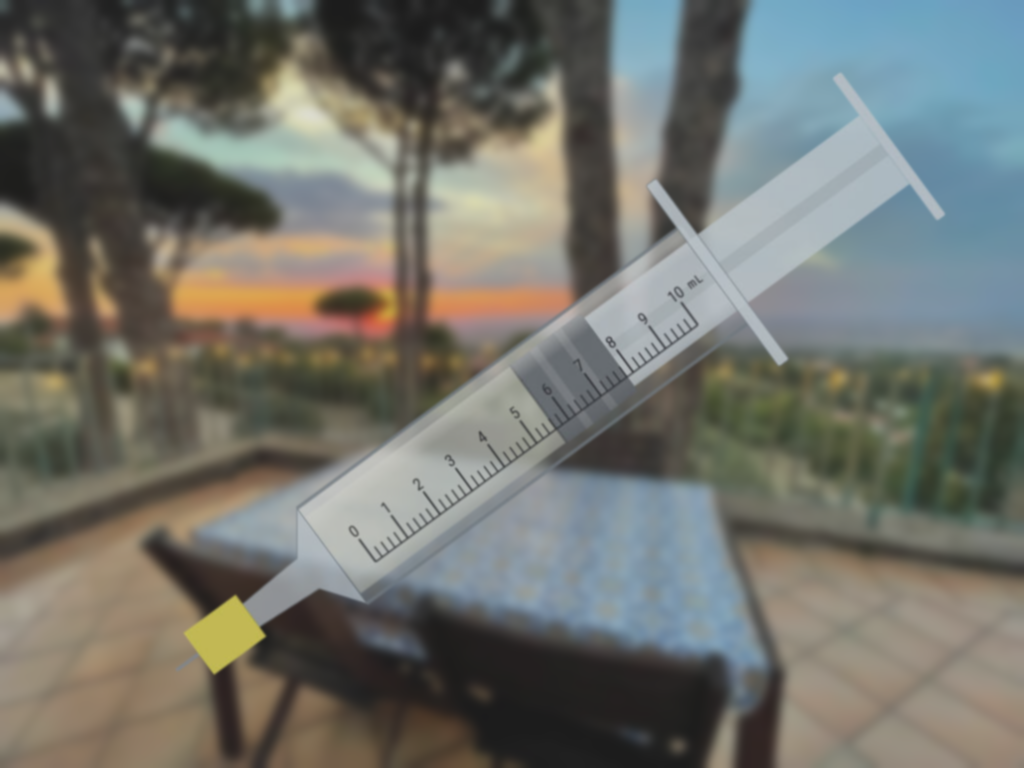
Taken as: 5.6 mL
